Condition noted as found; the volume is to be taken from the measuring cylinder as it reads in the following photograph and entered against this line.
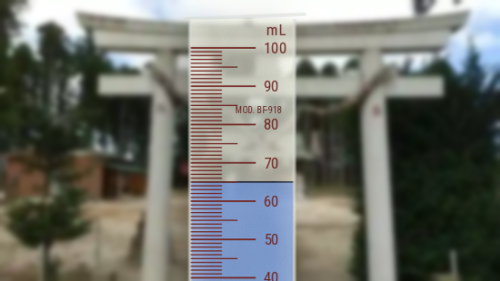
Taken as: 65 mL
